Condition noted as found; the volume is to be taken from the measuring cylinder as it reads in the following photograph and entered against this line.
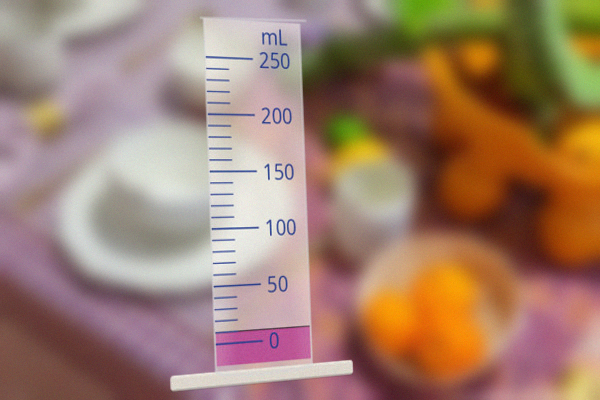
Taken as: 10 mL
